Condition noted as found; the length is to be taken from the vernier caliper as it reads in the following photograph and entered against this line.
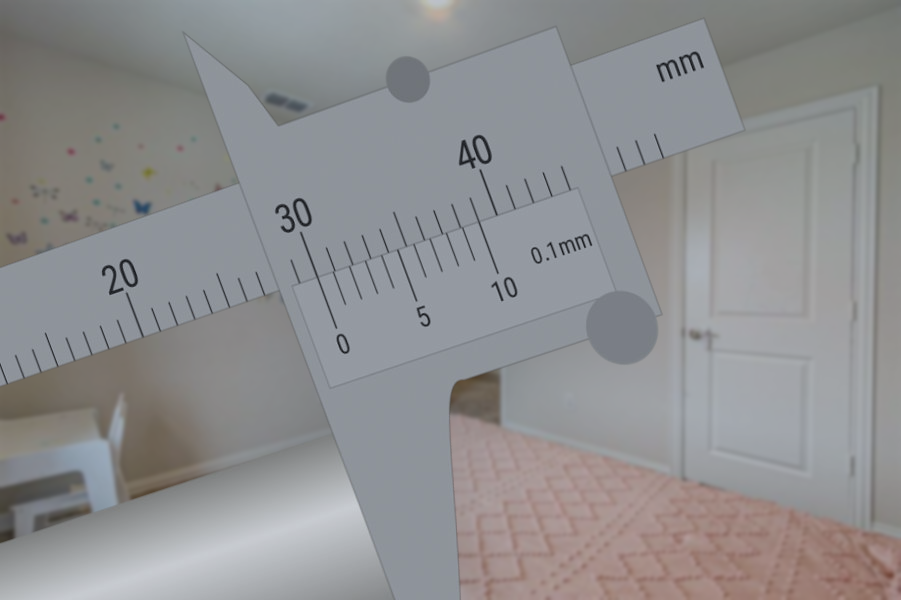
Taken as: 30.0 mm
